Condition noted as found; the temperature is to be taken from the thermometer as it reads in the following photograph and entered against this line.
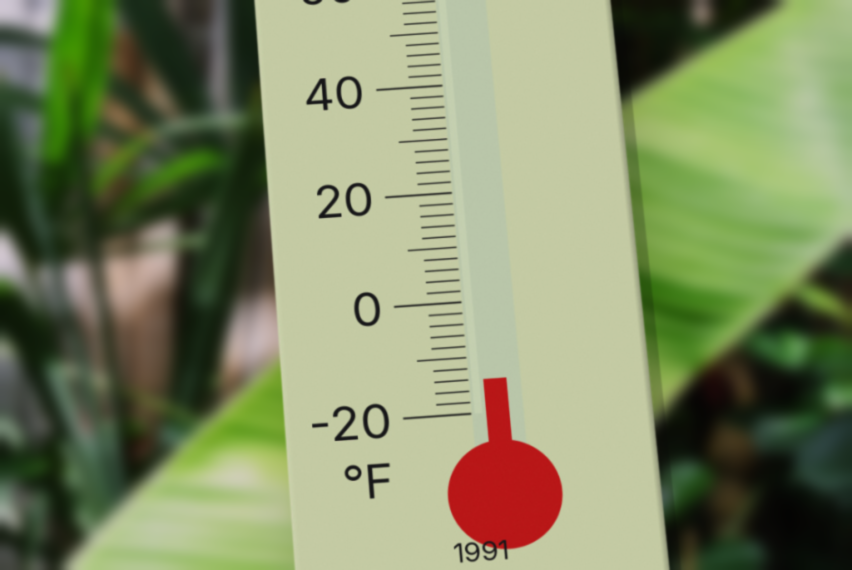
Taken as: -14 °F
